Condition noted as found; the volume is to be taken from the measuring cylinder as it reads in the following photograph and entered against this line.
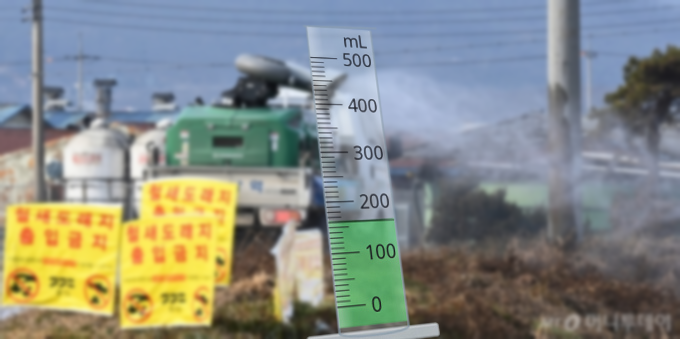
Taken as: 160 mL
